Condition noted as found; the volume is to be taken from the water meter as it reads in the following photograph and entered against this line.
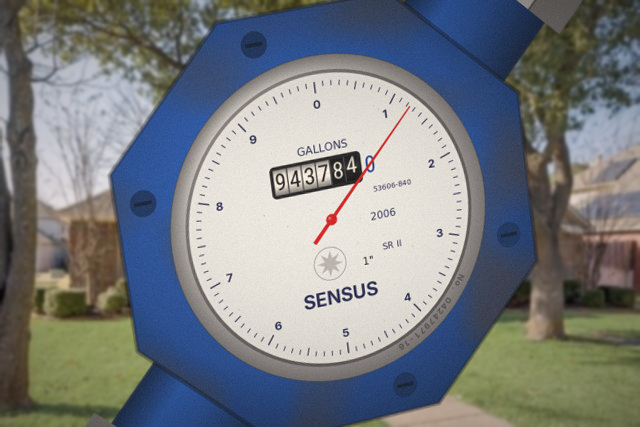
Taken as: 9437841.2 gal
